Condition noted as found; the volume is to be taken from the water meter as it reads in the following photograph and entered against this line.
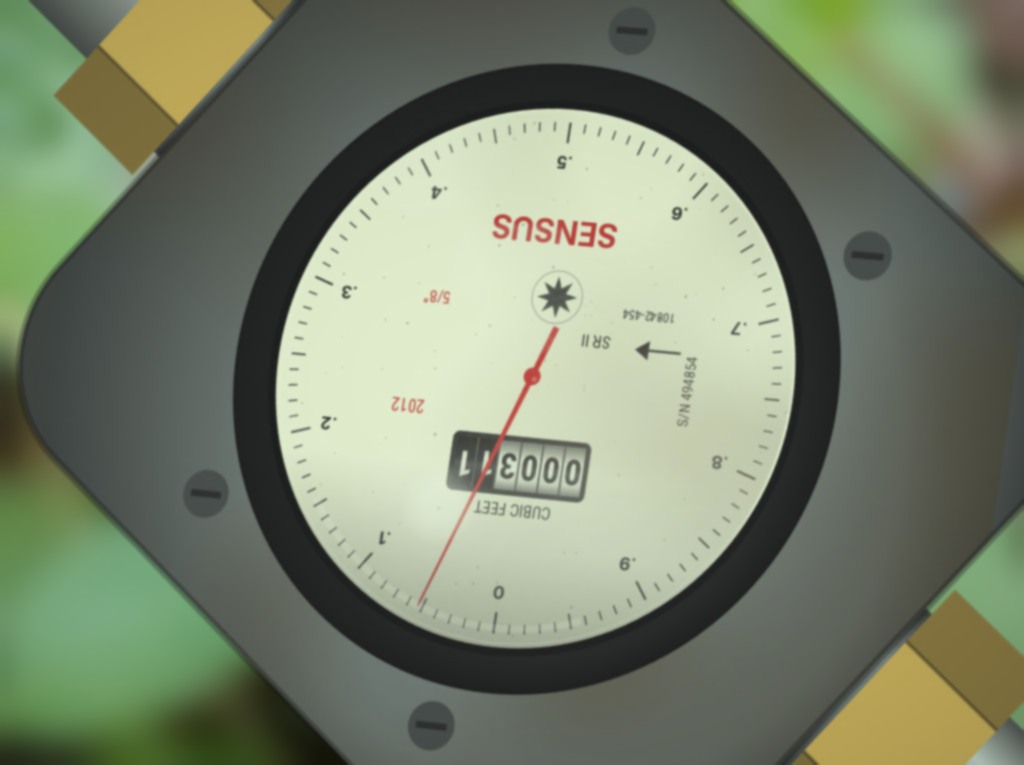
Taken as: 311.05 ft³
